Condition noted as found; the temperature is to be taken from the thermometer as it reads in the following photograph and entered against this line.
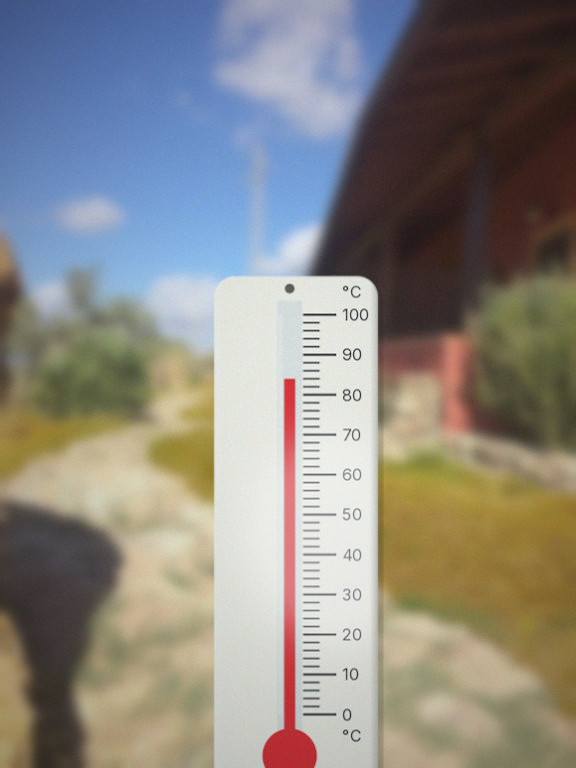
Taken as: 84 °C
